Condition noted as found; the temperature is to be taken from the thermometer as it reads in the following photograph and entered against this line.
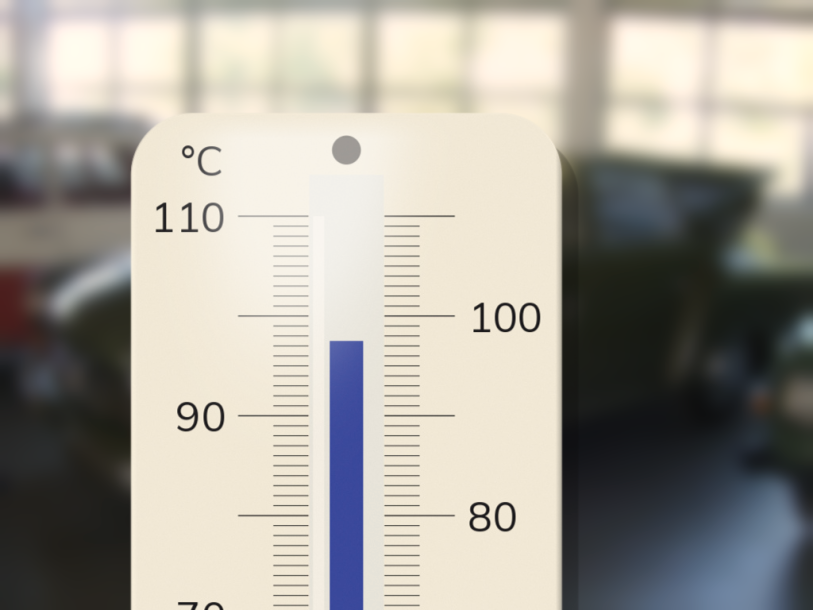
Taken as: 97.5 °C
